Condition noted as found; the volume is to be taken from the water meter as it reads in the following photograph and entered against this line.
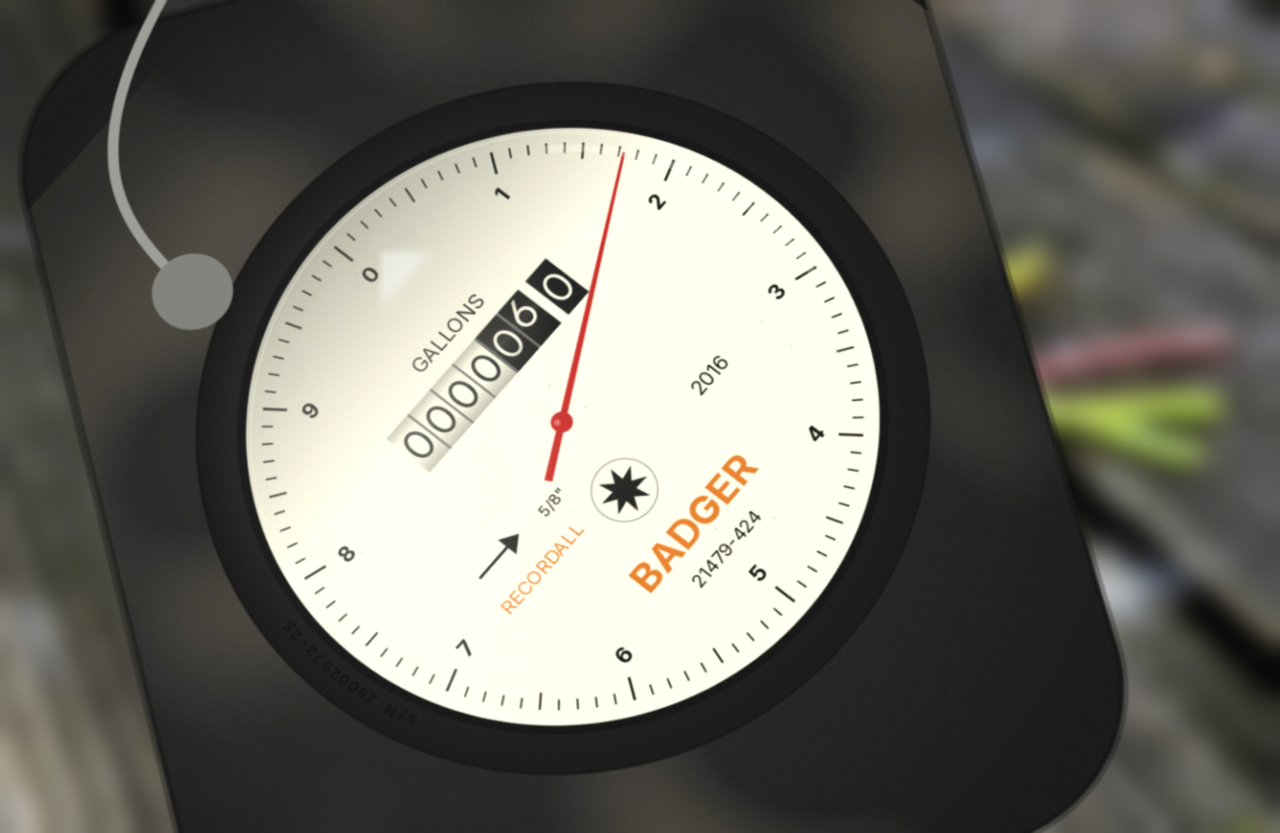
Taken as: 61.7 gal
